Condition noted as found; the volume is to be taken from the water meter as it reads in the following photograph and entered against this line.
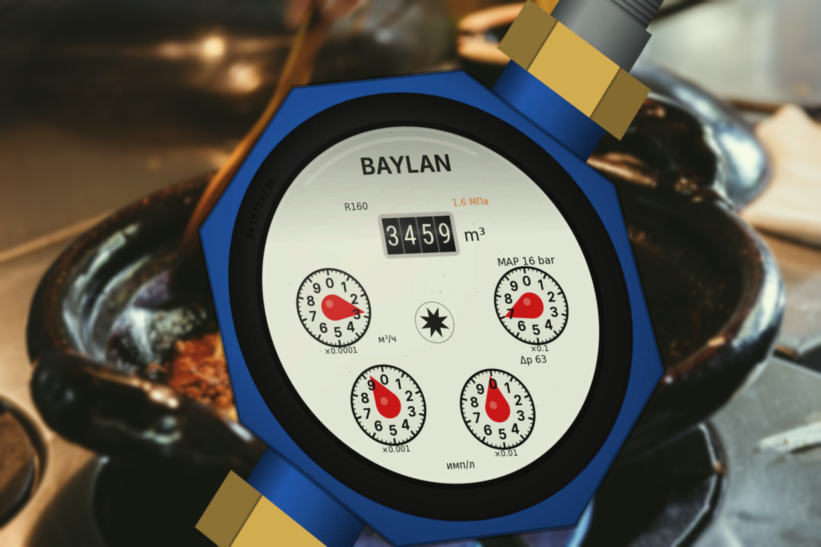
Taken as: 3459.6992 m³
